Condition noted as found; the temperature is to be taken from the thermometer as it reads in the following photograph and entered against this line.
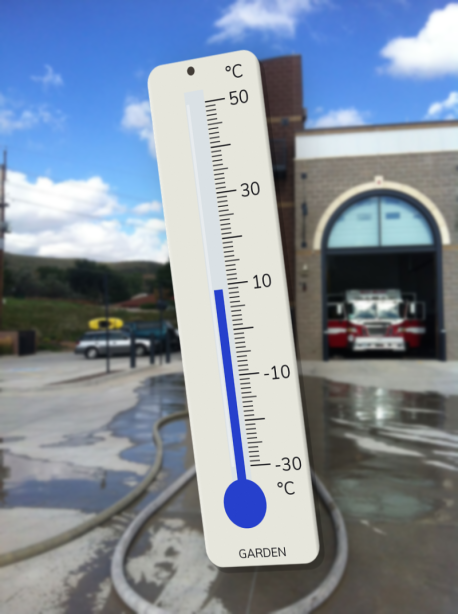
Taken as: 9 °C
